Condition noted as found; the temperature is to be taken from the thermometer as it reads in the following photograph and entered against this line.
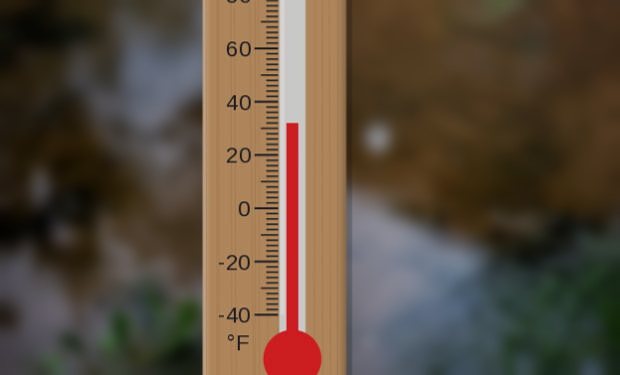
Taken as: 32 °F
